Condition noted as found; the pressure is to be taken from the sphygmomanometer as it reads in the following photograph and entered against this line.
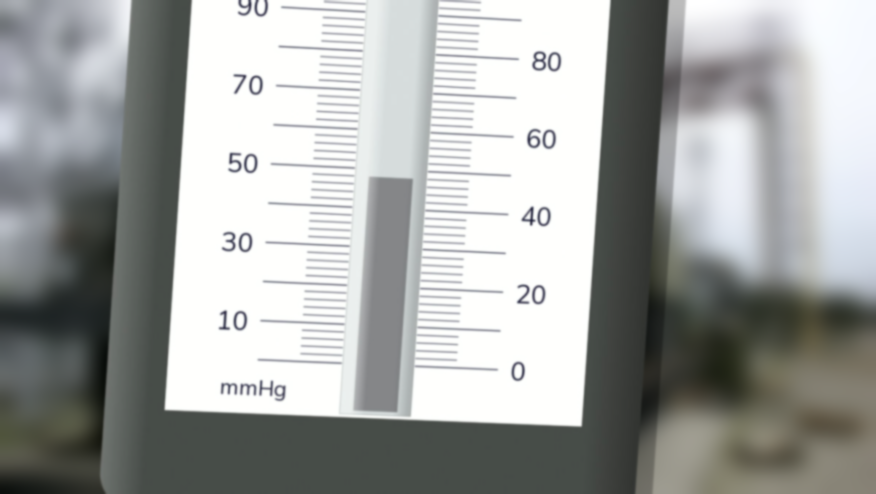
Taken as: 48 mmHg
